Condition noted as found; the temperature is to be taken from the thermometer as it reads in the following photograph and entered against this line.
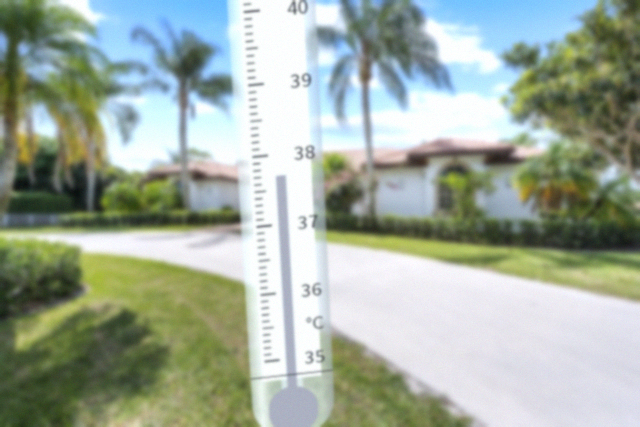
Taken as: 37.7 °C
